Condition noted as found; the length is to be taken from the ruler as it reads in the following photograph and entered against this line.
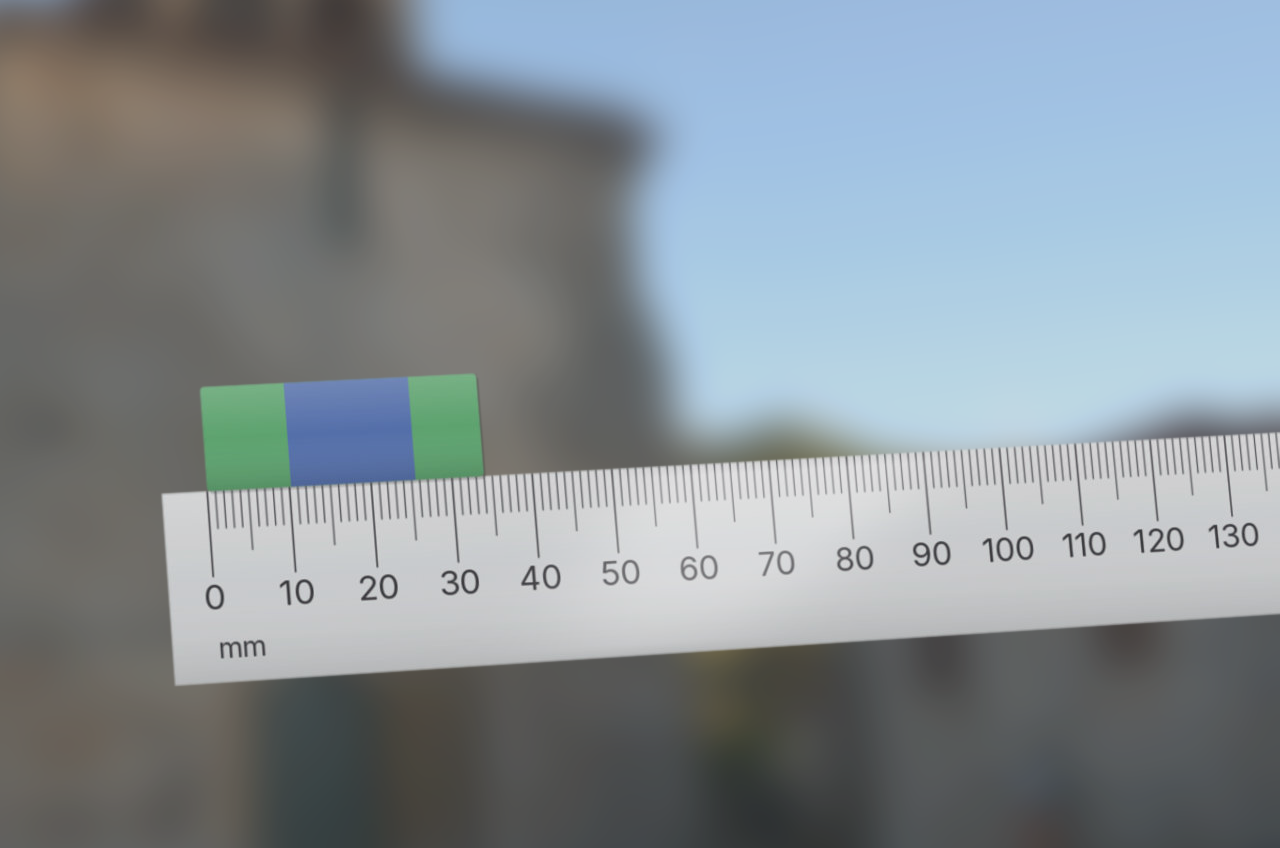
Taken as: 34 mm
